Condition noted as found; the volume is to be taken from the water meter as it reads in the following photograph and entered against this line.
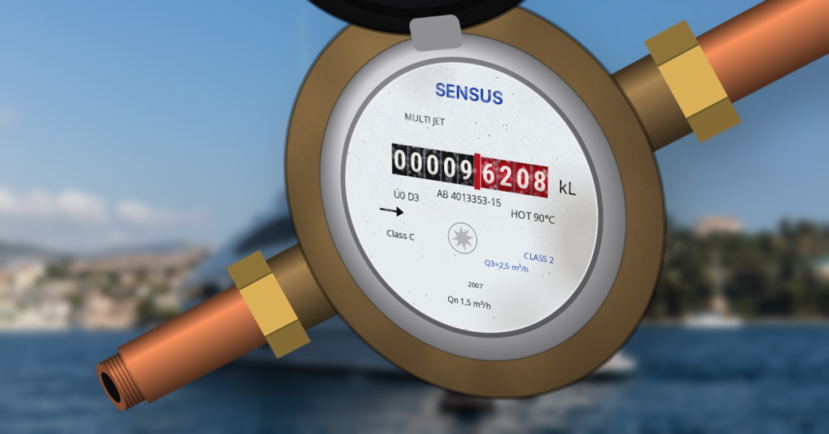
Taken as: 9.6208 kL
